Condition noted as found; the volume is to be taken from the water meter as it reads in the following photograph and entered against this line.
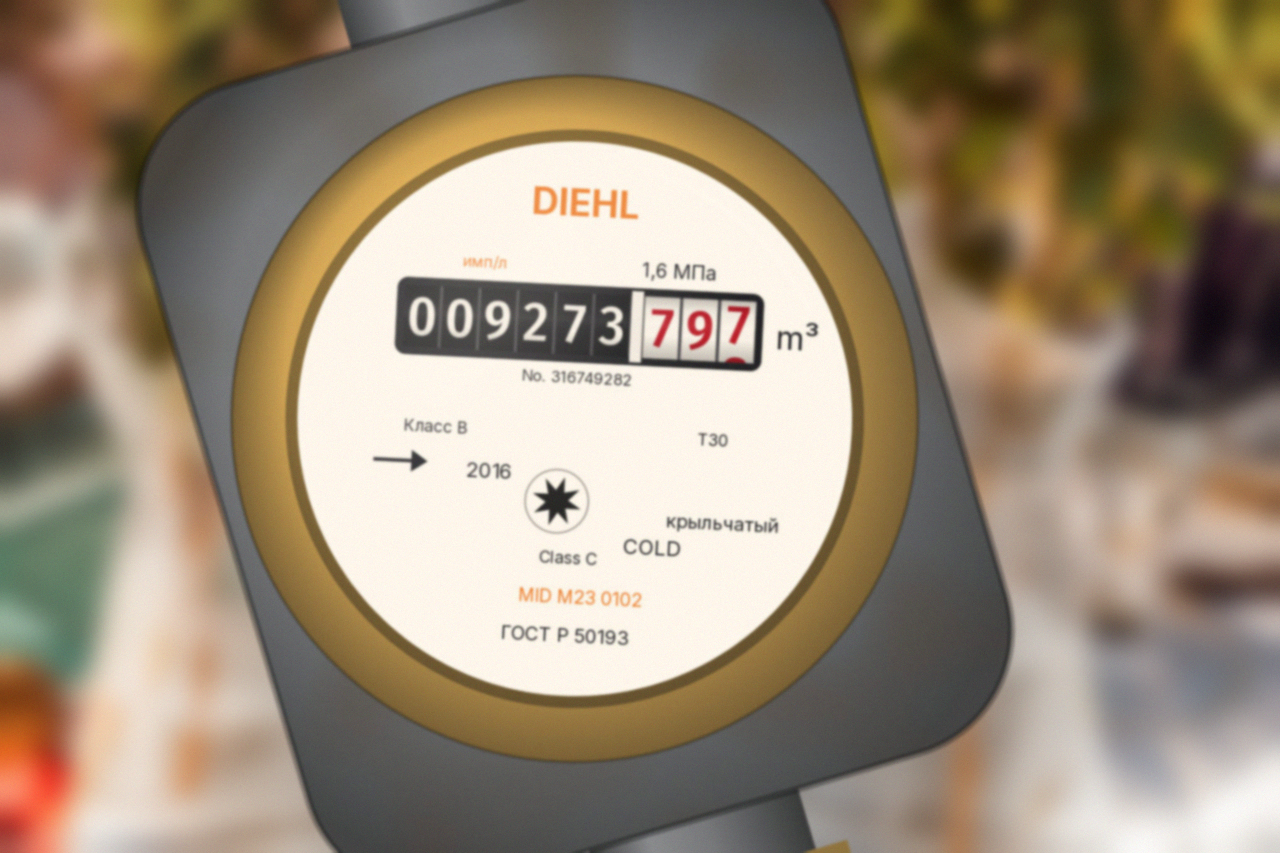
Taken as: 9273.797 m³
